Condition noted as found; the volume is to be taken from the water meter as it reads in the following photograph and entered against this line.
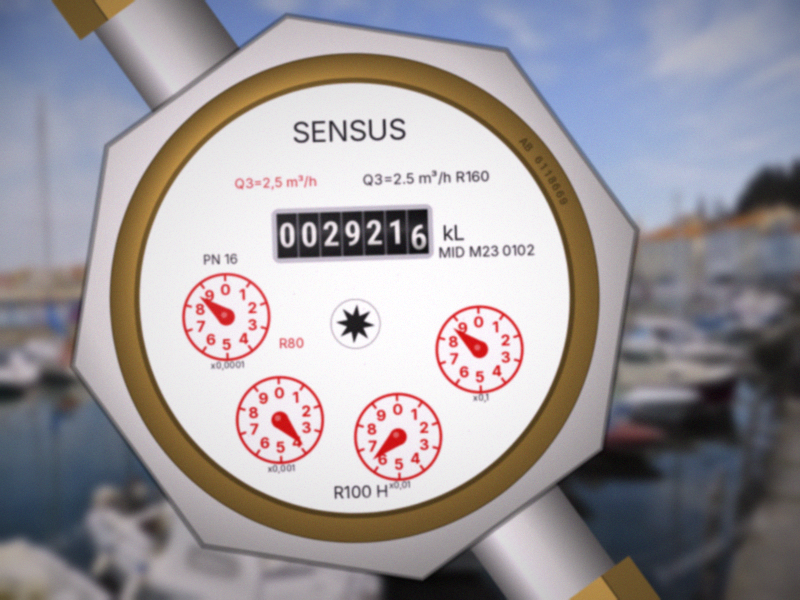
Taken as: 29215.8638 kL
